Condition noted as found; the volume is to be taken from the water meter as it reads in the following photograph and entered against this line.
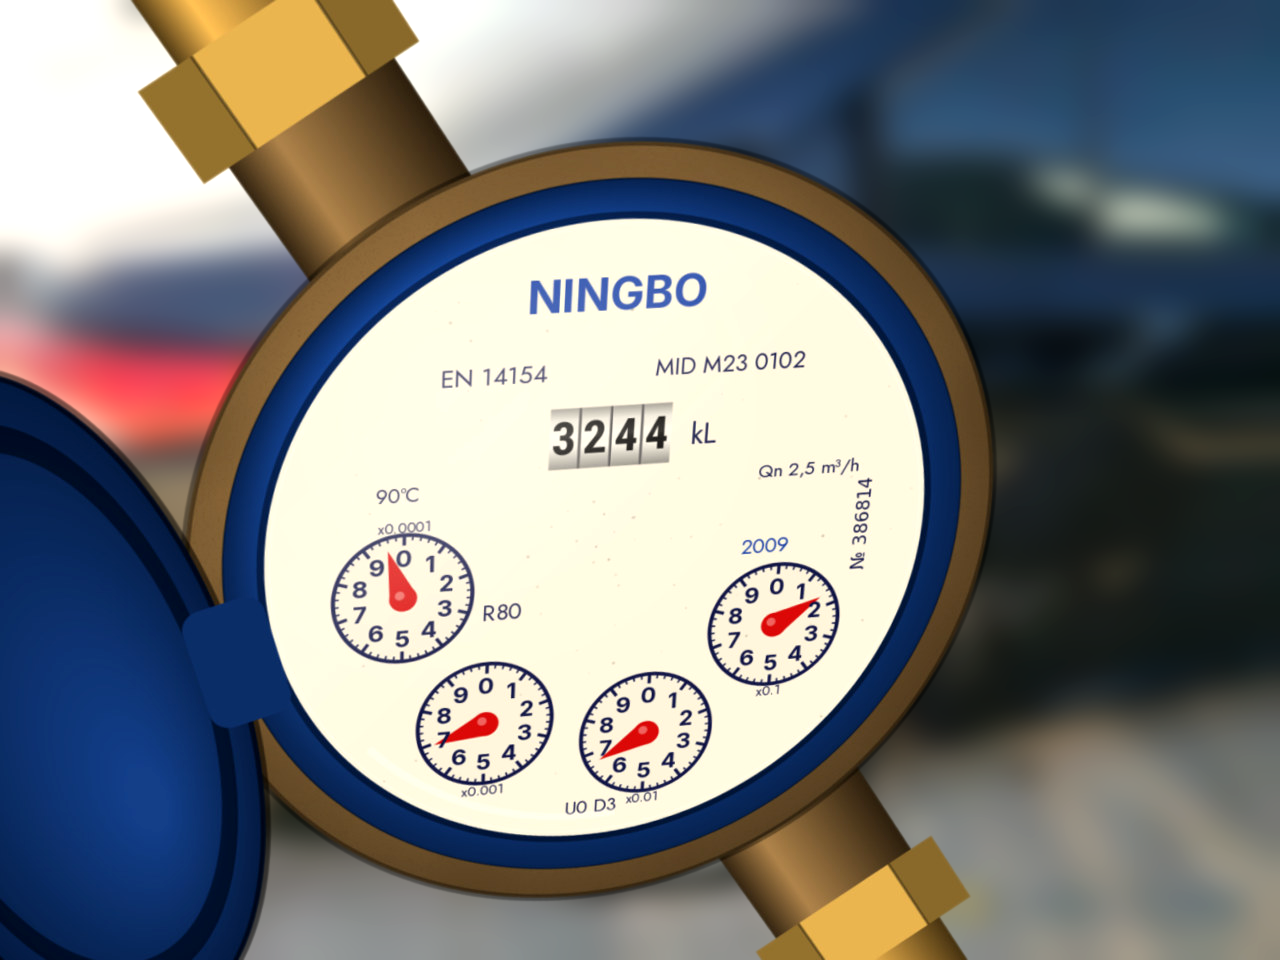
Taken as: 3244.1669 kL
